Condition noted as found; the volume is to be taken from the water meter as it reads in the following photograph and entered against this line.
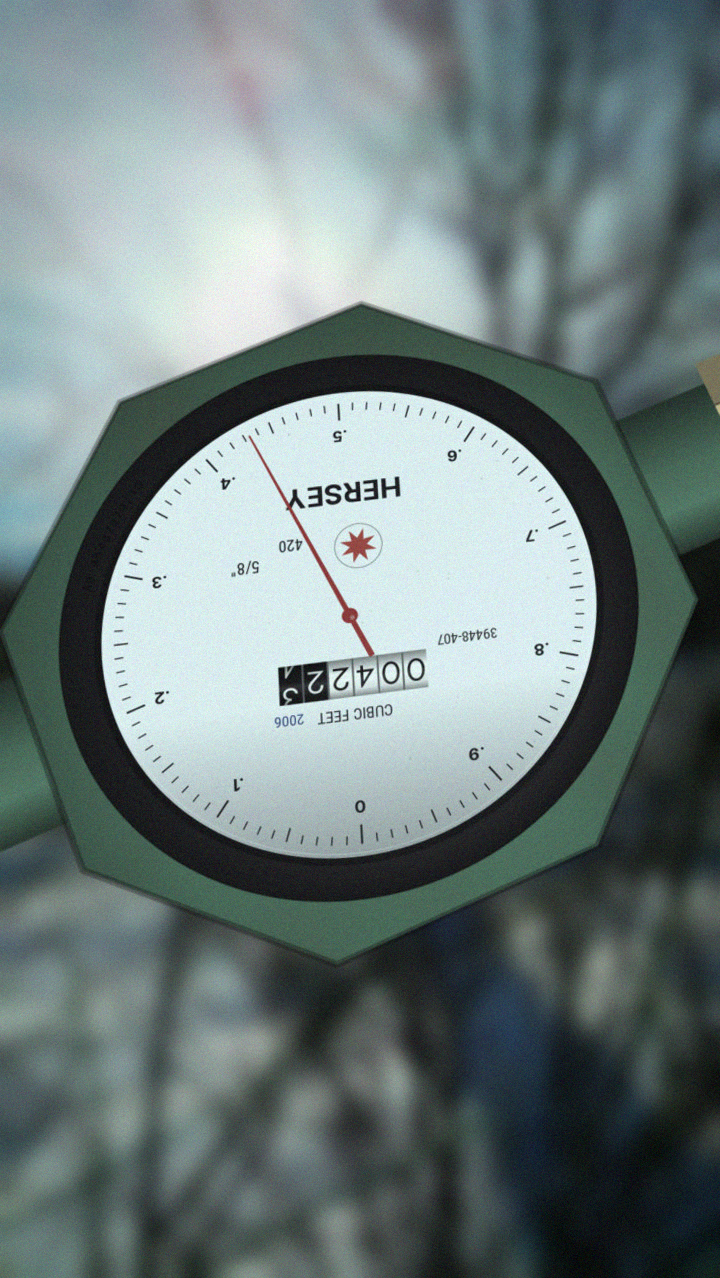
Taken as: 4223.43 ft³
